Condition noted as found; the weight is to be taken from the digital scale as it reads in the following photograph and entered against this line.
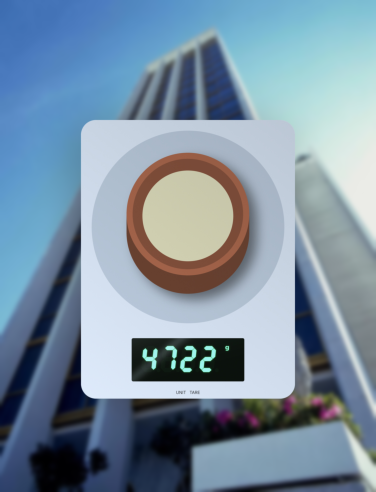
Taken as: 4722 g
